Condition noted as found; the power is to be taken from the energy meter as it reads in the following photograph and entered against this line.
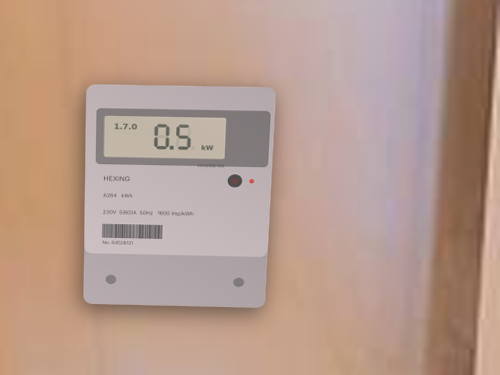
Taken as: 0.5 kW
